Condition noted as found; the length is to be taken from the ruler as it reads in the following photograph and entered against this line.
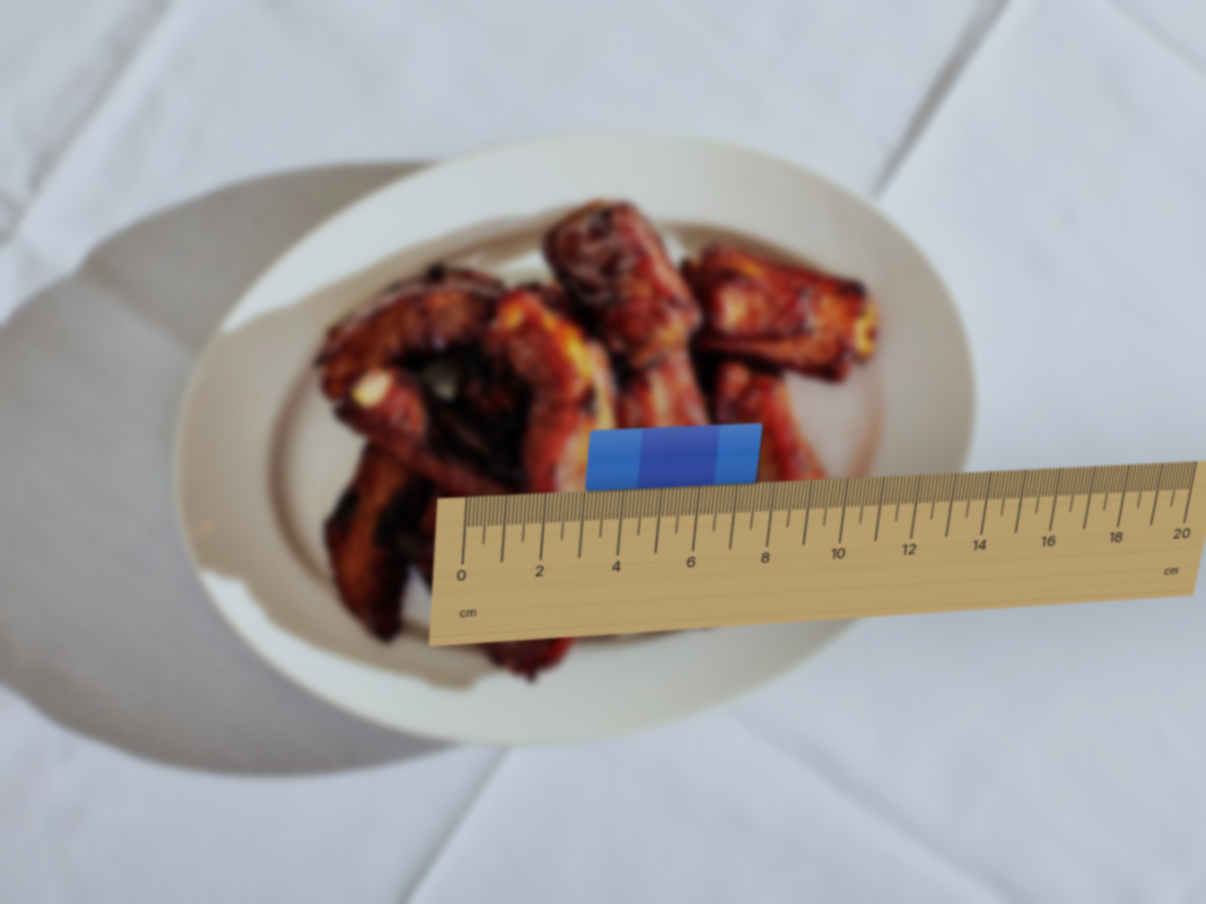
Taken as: 4.5 cm
